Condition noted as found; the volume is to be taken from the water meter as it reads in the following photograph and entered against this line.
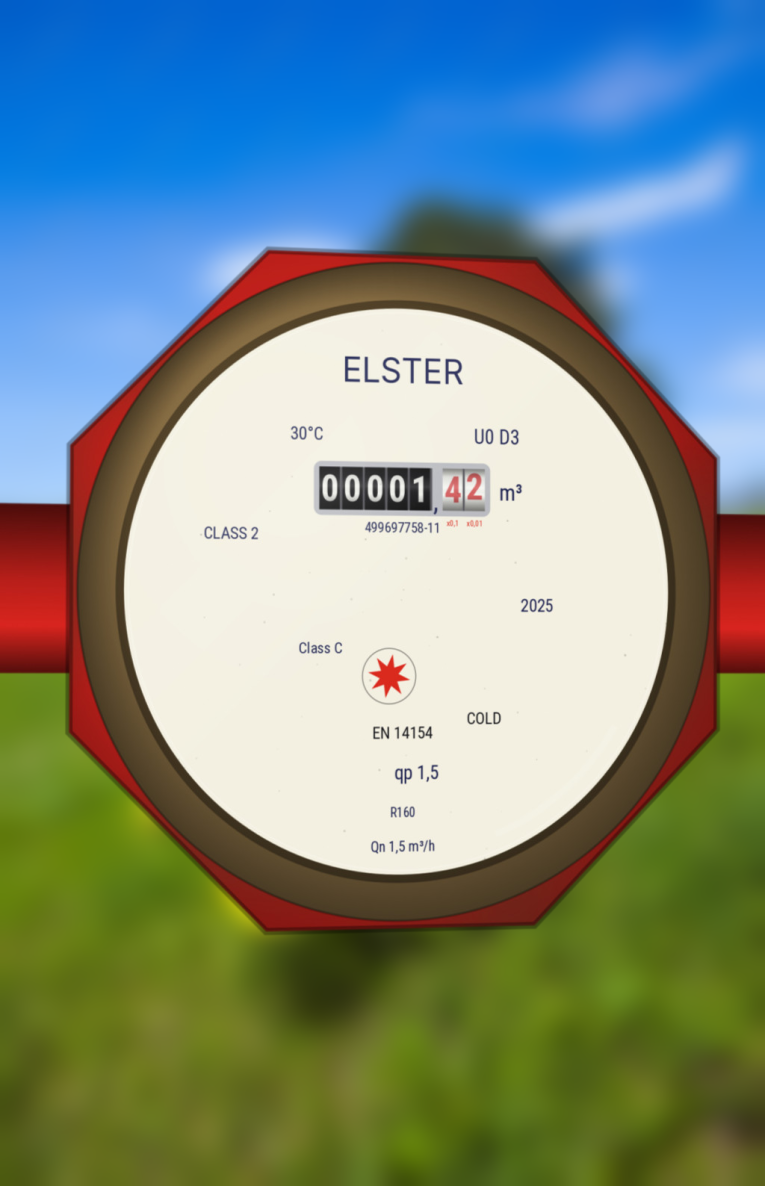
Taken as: 1.42 m³
